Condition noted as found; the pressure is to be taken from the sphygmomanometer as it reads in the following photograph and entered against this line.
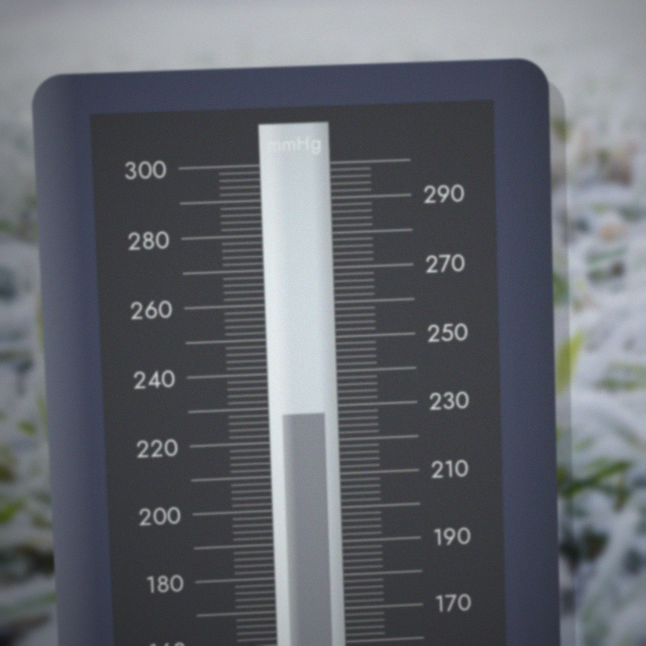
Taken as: 228 mmHg
